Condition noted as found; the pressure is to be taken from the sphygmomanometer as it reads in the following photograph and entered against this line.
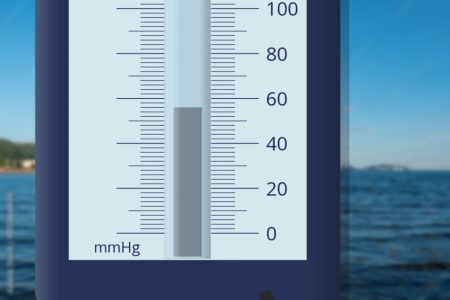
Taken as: 56 mmHg
